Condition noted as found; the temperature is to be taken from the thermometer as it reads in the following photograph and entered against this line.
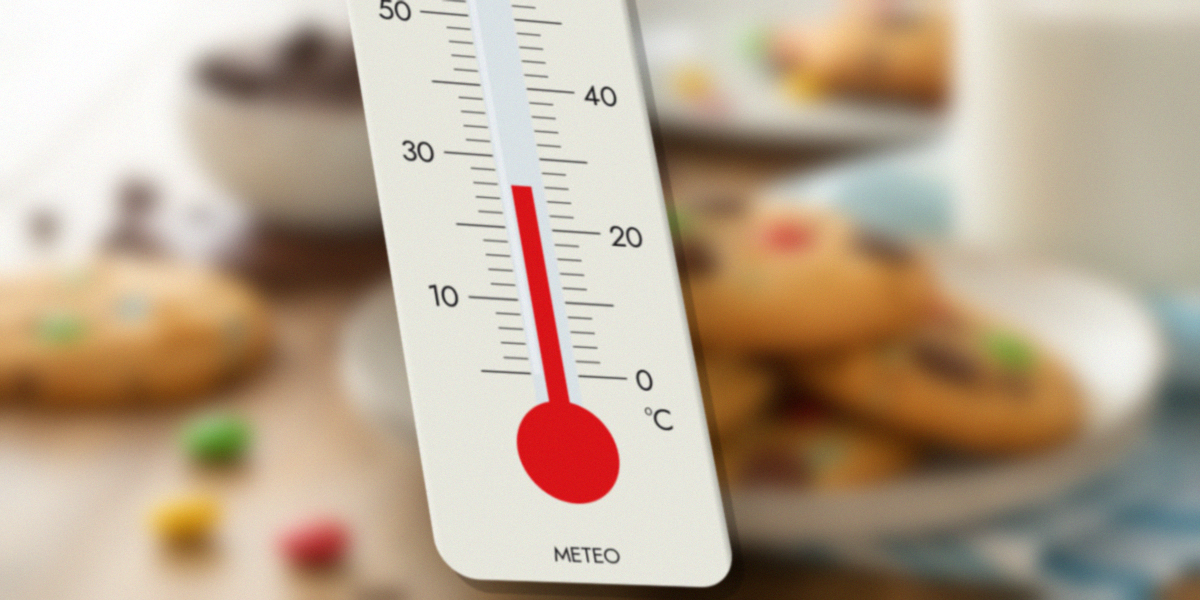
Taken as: 26 °C
